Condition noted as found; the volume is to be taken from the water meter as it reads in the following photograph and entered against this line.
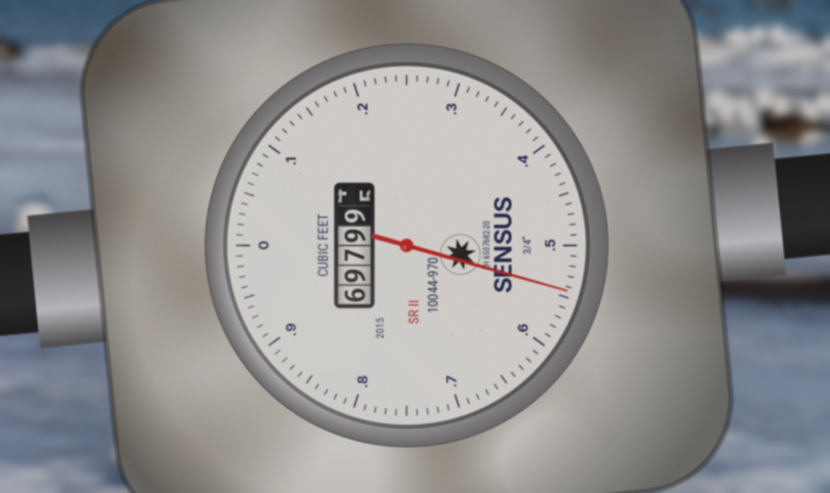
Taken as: 697994.54 ft³
